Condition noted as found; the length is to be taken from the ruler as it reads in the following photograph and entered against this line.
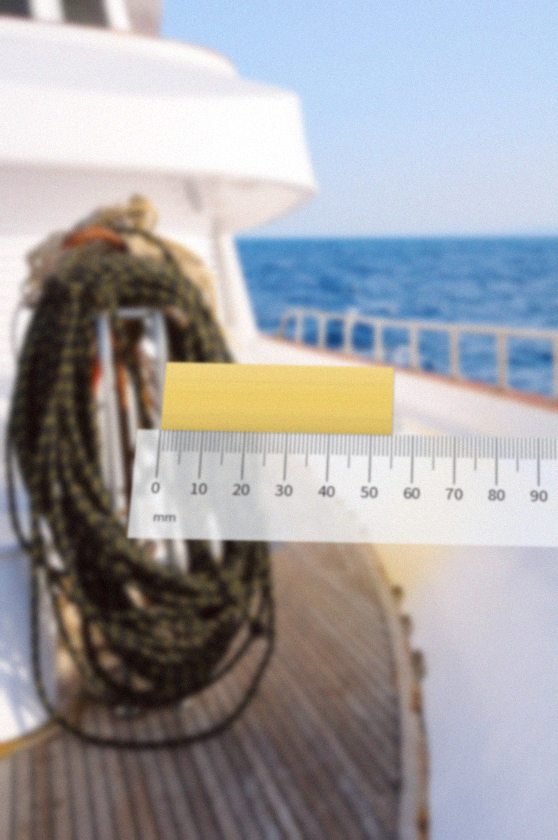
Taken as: 55 mm
